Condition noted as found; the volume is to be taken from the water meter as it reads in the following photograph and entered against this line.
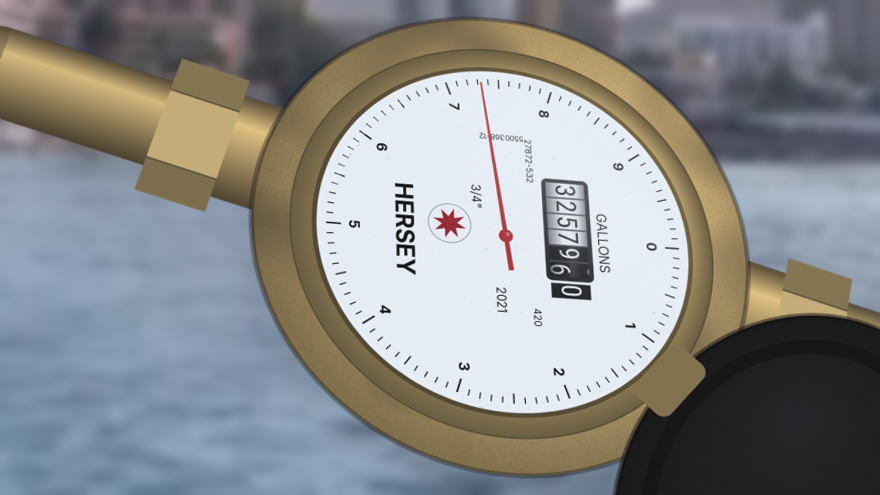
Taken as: 3257957.3 gal
